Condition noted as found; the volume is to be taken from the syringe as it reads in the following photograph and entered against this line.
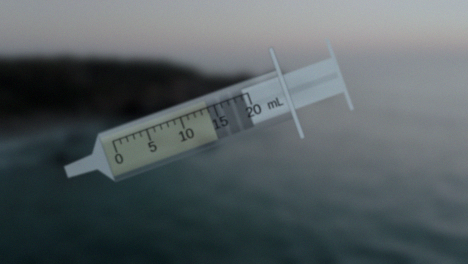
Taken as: 14 mL
